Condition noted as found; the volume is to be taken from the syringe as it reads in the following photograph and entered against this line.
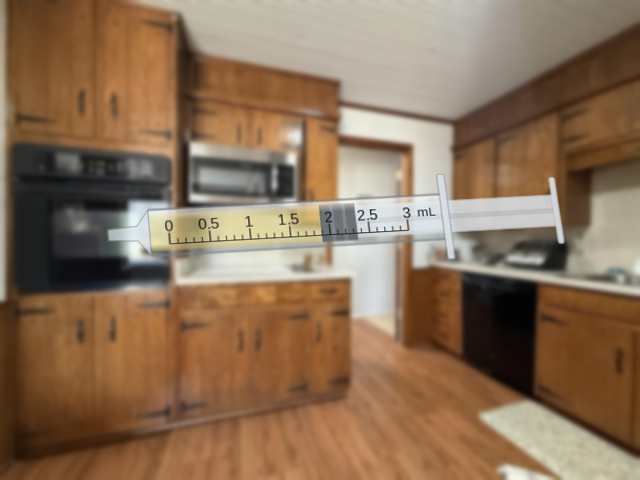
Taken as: 1.9 mL
